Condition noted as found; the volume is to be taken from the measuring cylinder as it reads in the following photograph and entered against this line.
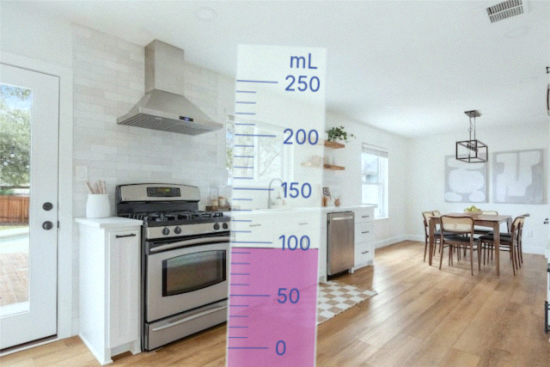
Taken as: 95 mL
